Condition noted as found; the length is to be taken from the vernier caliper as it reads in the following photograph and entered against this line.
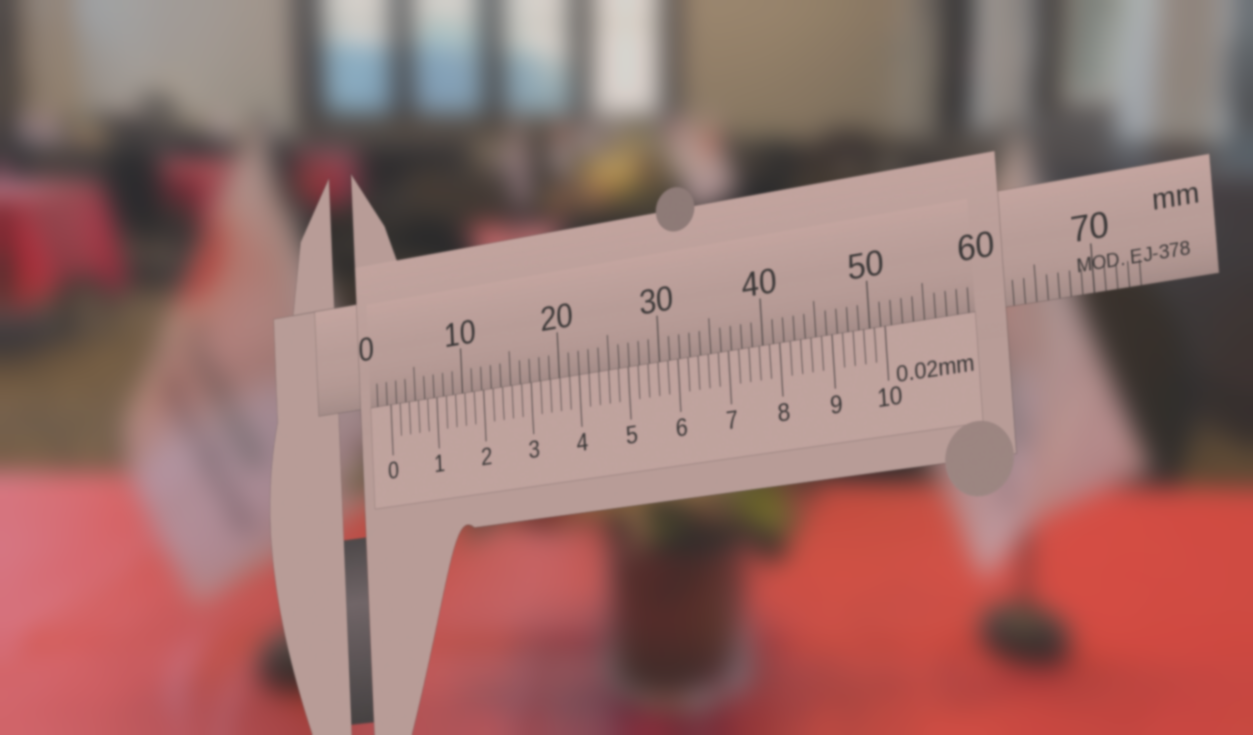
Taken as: 2.4 mm
